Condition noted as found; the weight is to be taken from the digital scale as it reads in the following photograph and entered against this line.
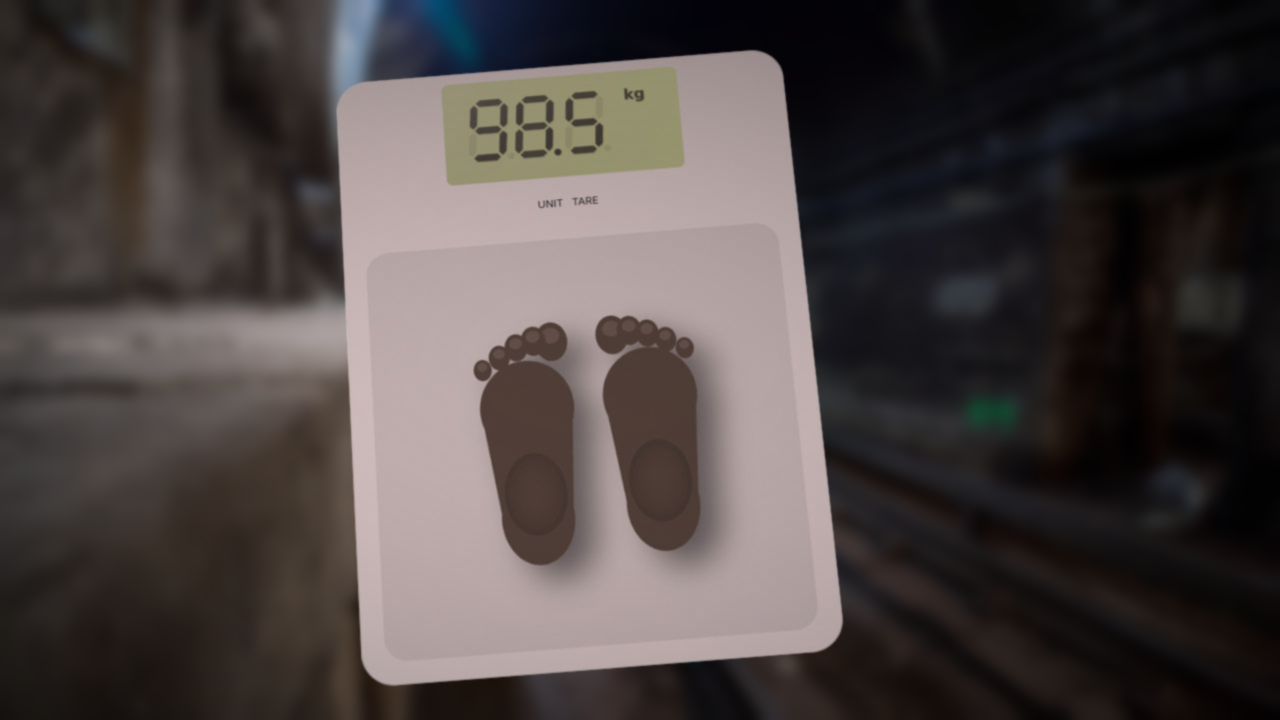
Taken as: 98.5 kg
